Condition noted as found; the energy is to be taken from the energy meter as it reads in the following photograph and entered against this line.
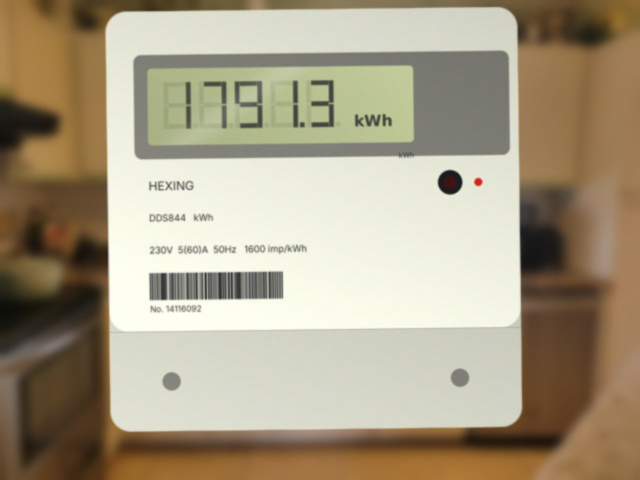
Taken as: 1791.3 kWh
